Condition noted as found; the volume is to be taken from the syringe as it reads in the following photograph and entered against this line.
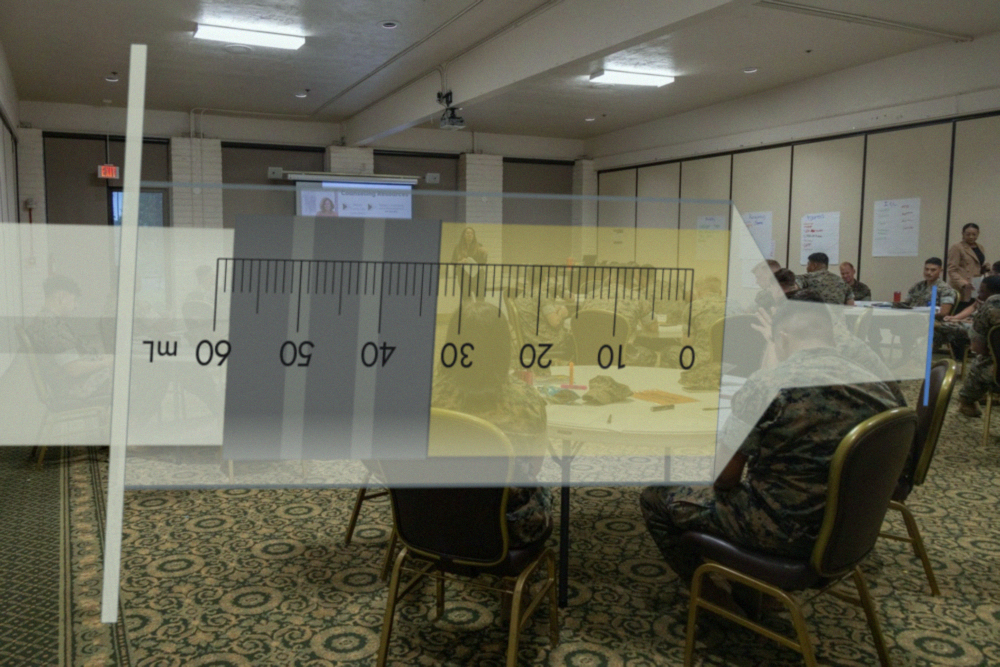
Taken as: 33 mL
